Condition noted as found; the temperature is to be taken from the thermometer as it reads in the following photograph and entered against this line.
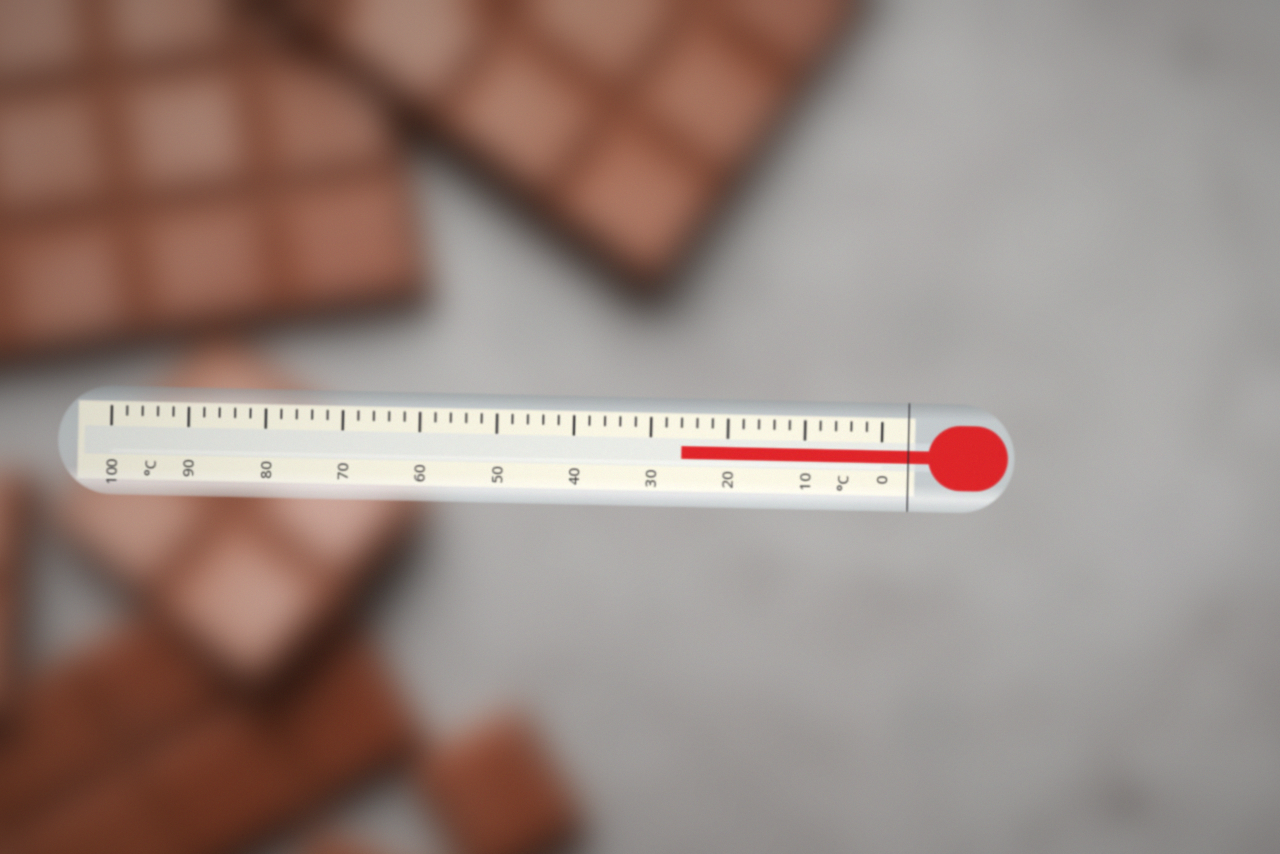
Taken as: 26 °C
